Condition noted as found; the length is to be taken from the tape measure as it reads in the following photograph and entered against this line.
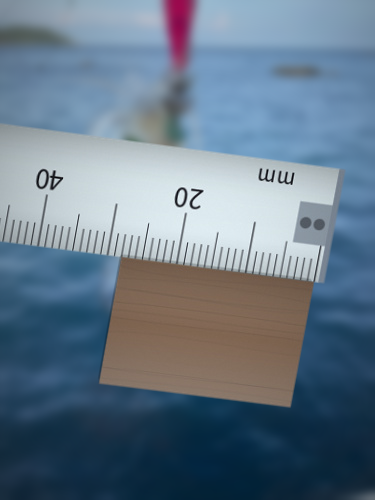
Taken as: 28 mm
